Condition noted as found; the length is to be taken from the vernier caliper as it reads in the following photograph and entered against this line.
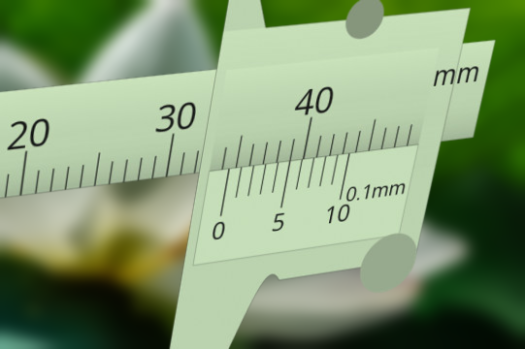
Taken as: 34.5 mm
